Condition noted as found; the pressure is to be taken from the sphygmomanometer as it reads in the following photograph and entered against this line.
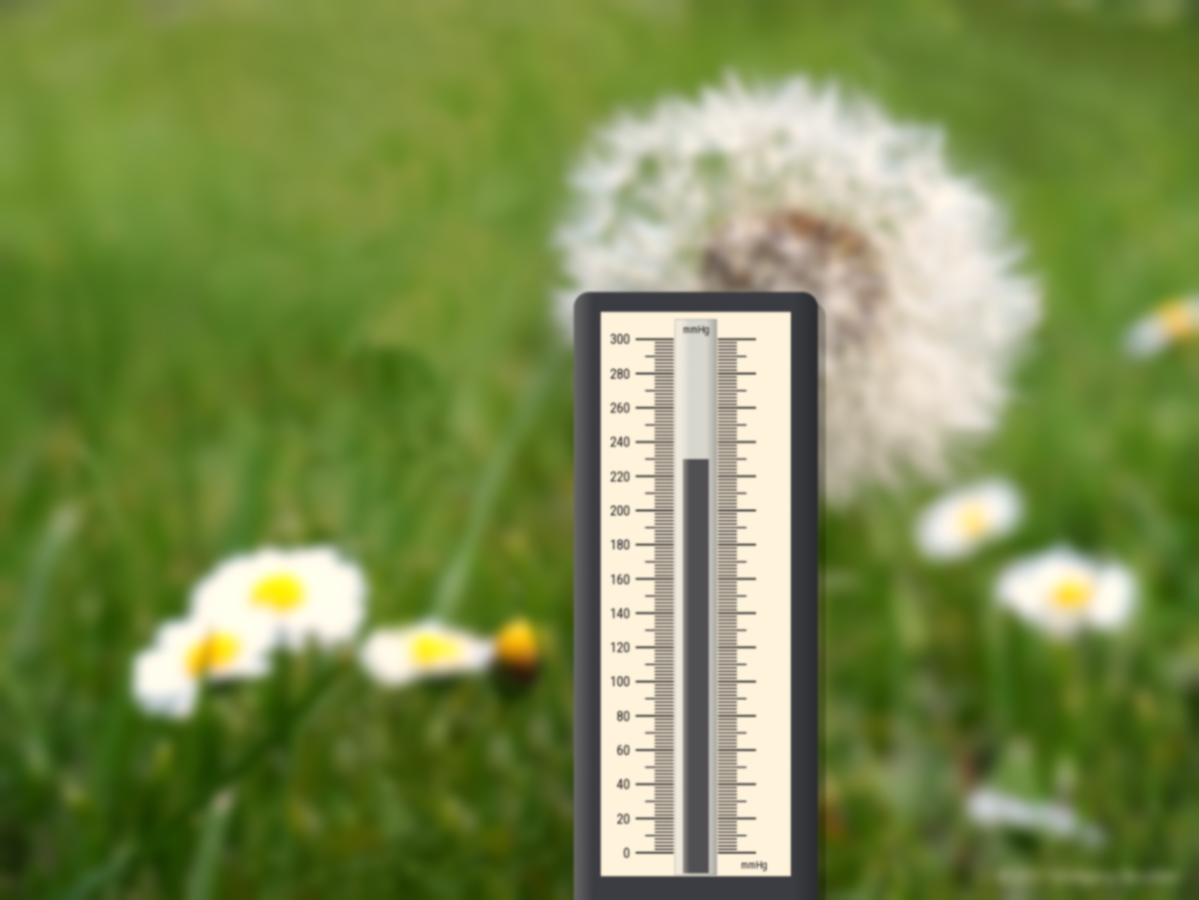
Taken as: 230 mmHg
